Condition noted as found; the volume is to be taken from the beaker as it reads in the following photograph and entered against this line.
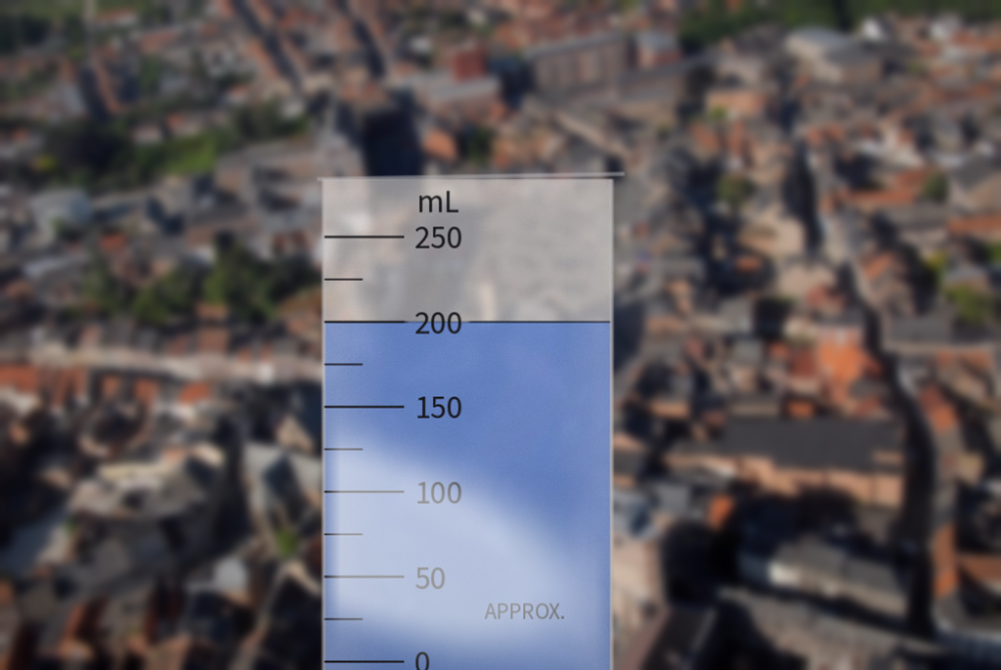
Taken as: 200 mL
